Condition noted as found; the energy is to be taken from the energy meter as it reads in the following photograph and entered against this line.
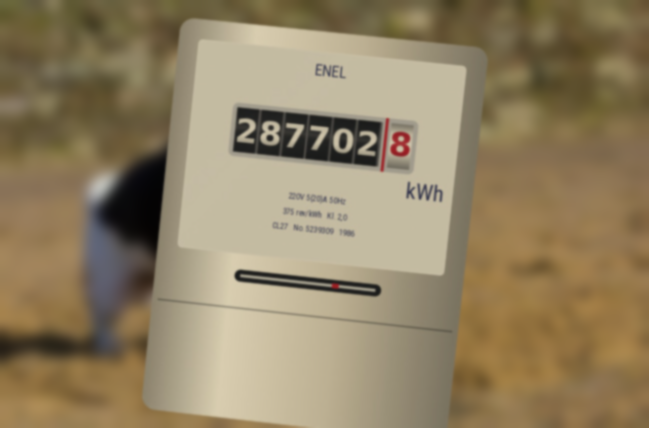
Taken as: 287702.8 kWh
